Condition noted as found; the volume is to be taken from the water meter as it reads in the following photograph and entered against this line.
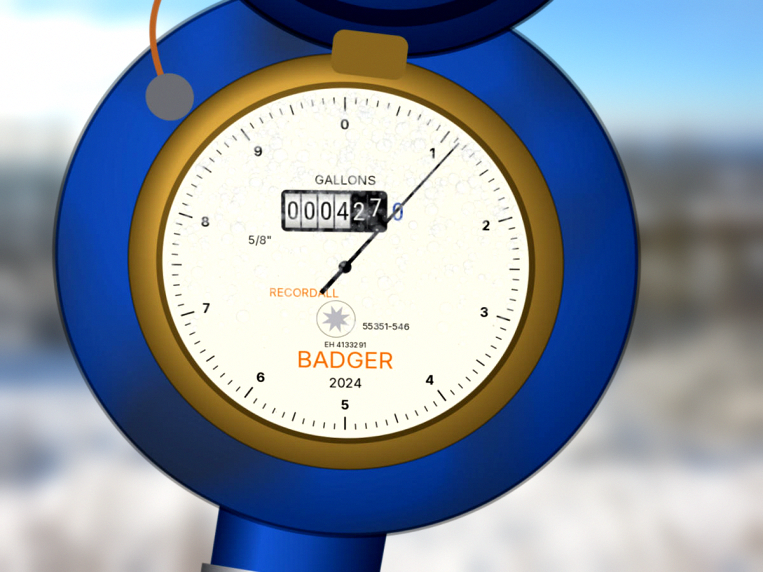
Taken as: 4271.1 gal
